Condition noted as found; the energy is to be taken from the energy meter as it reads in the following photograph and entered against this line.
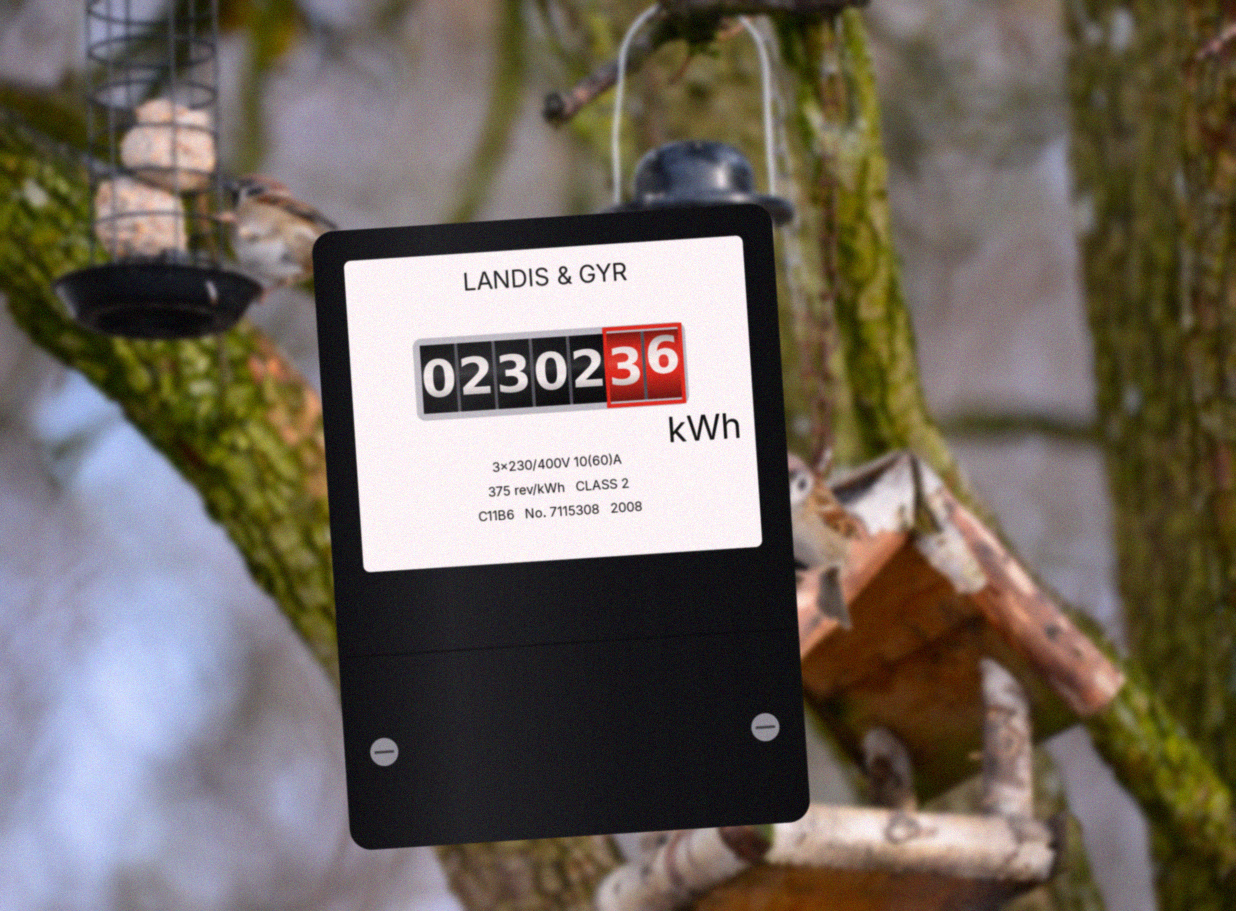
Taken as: 2302.36 kWh
